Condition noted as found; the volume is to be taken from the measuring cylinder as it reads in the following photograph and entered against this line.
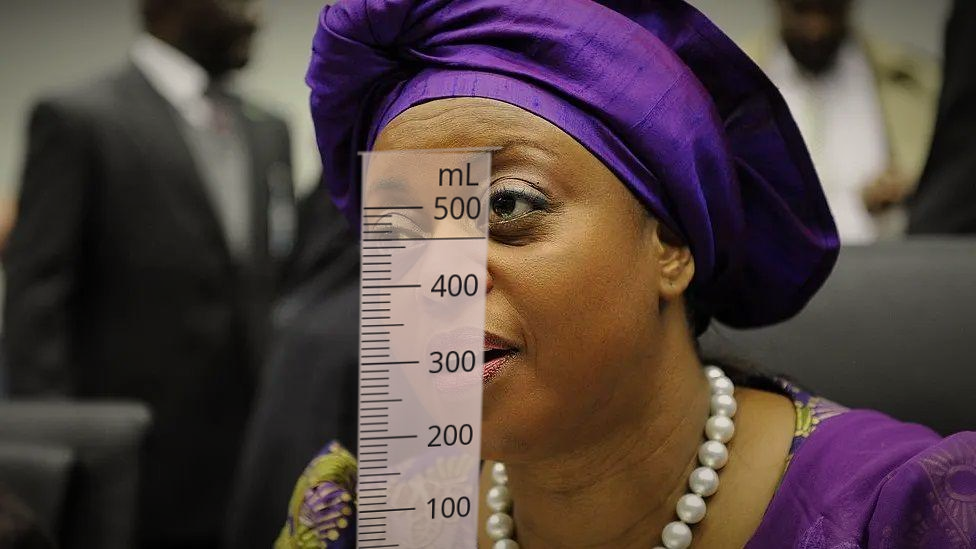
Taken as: 460 mL
